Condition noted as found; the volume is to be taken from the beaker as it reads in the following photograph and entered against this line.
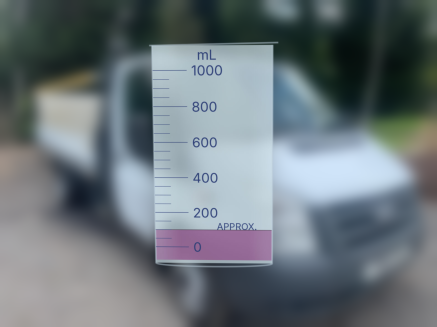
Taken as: 100 mL
